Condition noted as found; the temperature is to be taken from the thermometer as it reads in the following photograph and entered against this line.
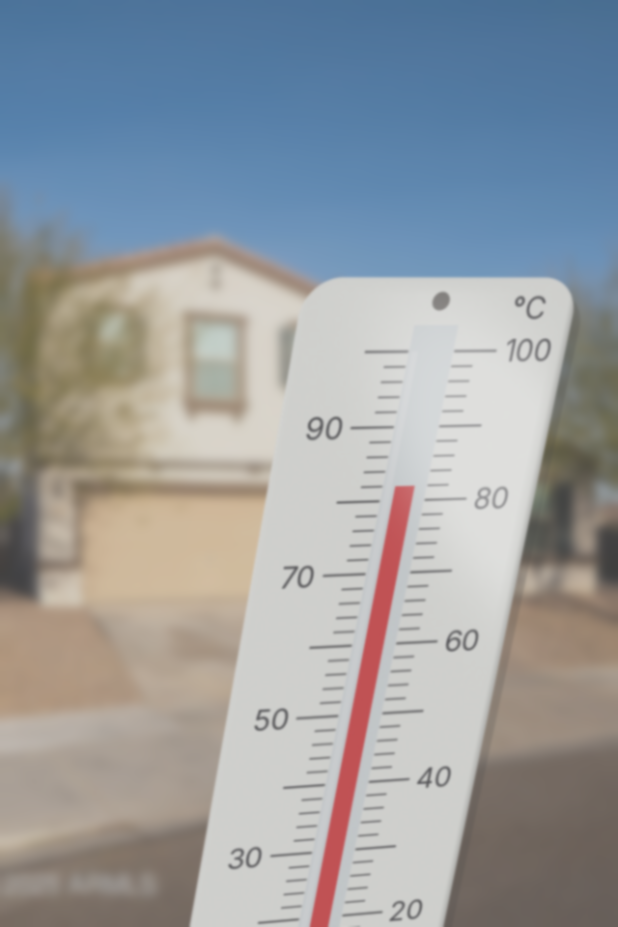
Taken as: 82 °C
